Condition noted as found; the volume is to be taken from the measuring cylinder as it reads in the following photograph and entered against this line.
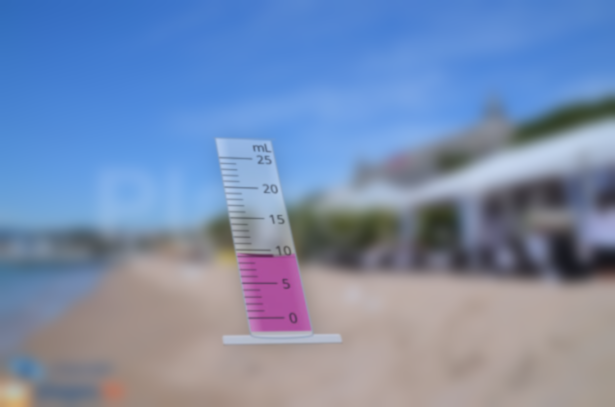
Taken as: 9 mL
